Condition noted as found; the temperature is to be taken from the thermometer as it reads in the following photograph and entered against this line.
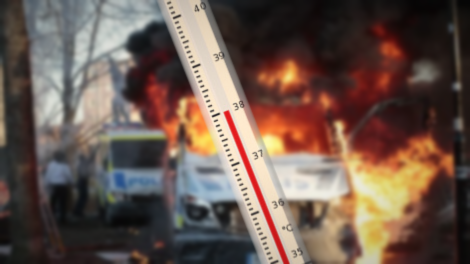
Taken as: 38 °C
